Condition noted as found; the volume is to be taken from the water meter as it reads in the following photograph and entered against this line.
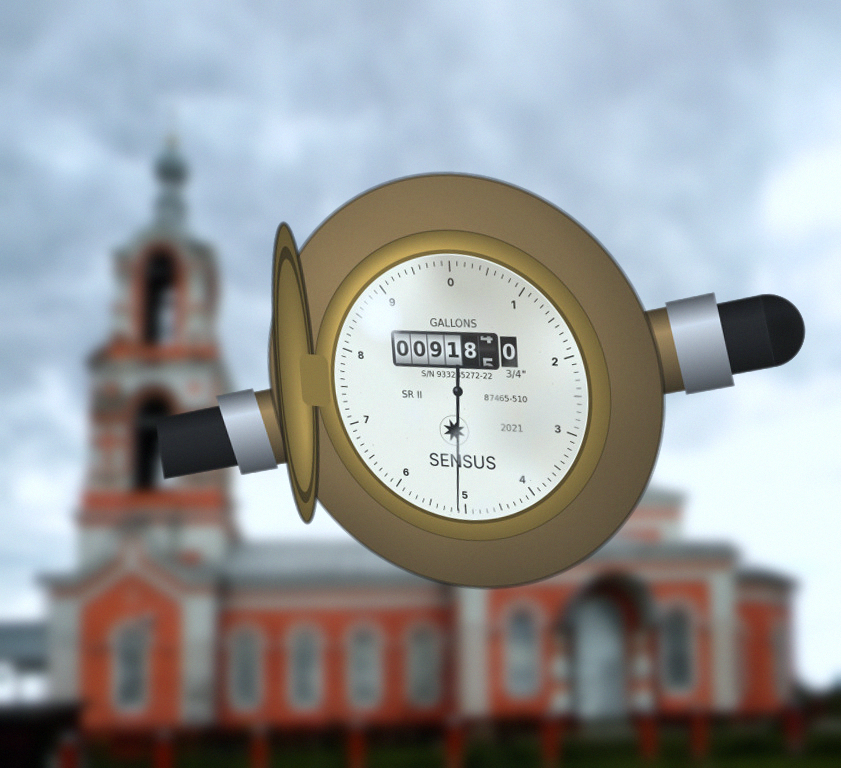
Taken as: 91845.1 gal
